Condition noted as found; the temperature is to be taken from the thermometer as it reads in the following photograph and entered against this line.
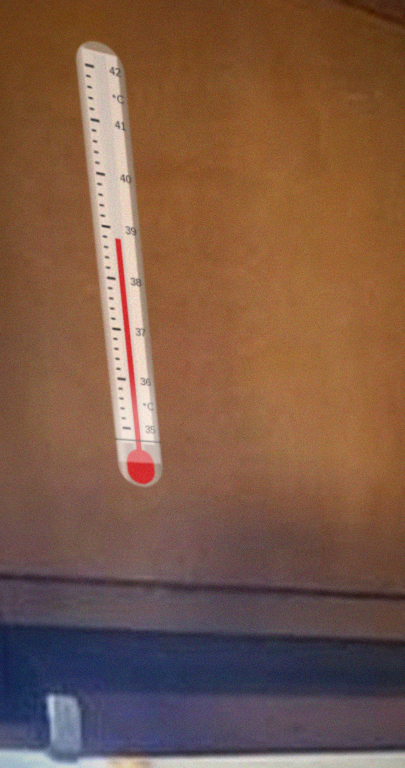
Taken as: 38.8 °C
